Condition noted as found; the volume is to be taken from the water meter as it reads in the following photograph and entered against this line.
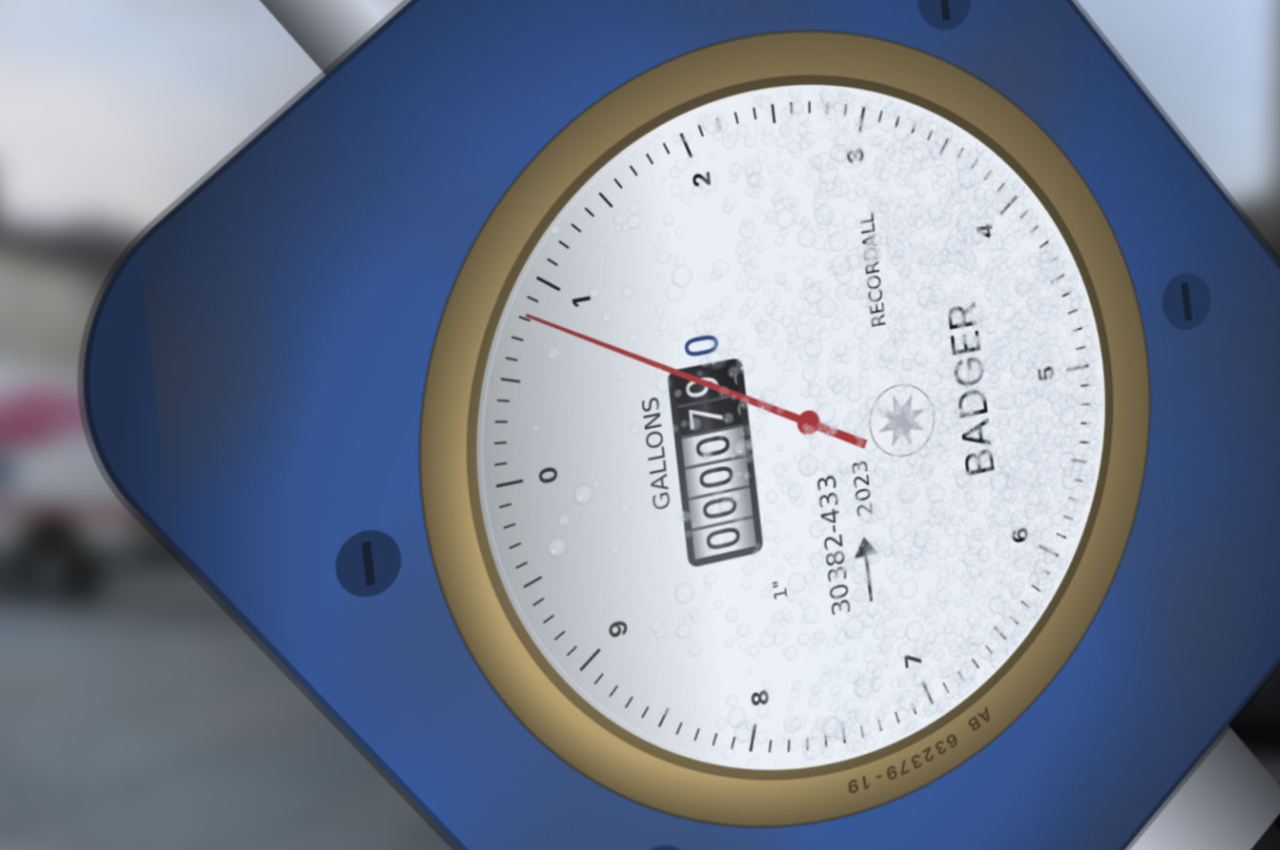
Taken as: 790.8 gal
